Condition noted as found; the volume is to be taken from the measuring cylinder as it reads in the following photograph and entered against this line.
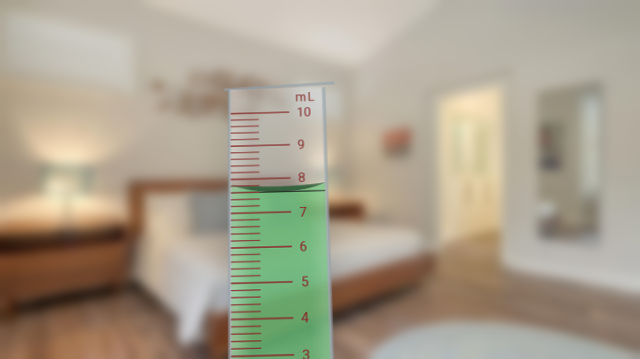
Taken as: 7.6 mL
